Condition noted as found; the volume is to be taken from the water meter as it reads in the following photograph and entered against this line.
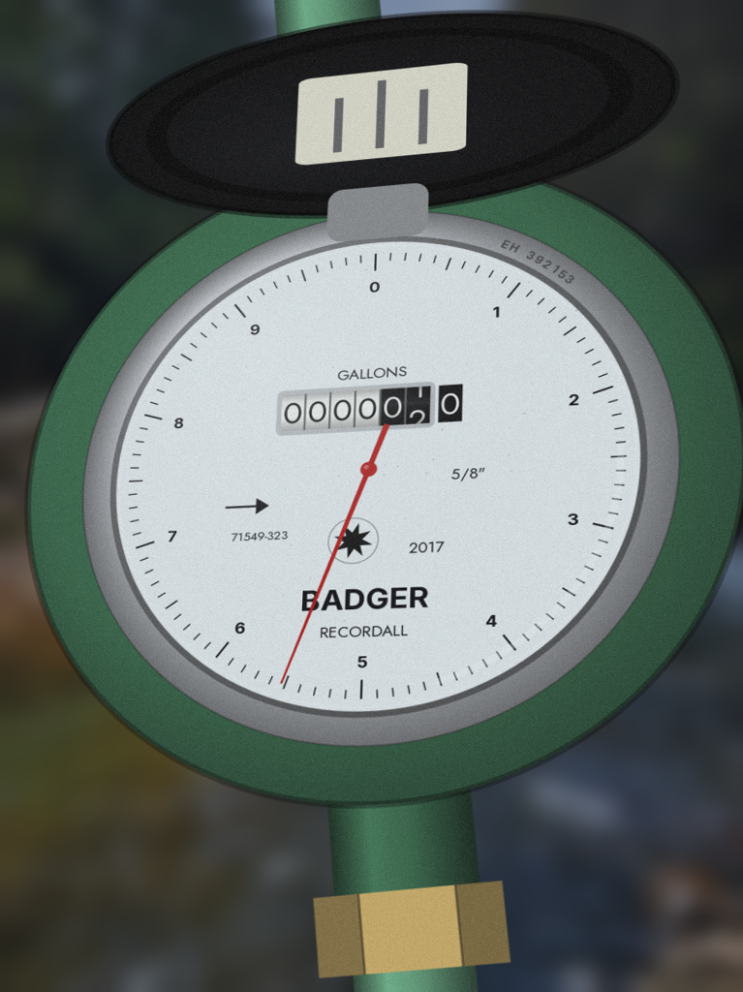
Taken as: 15.5 gal
